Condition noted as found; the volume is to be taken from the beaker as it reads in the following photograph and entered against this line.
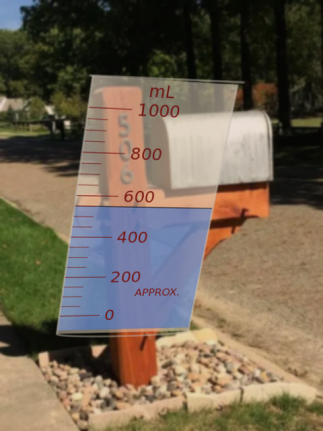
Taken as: 550 mL
